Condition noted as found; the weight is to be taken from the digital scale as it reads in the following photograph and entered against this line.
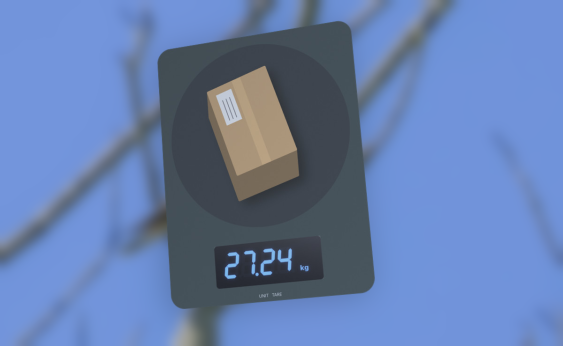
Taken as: 27.24 kg
